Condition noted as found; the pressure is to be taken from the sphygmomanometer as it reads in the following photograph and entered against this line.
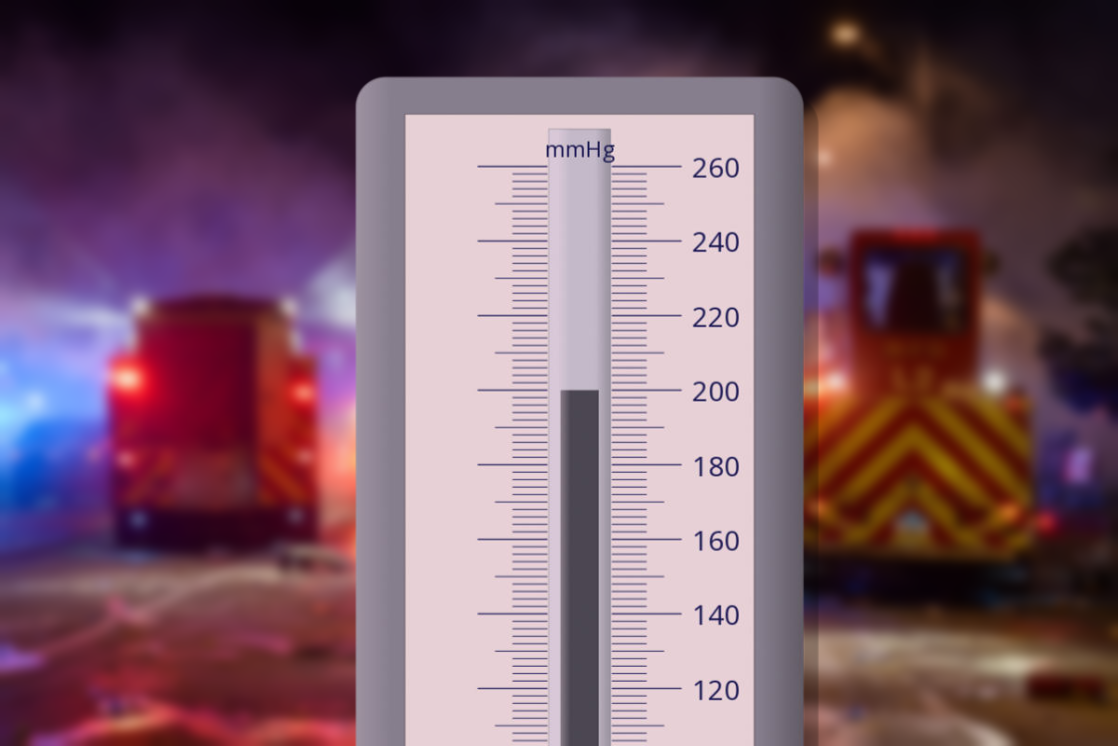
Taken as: 200 mmHg
